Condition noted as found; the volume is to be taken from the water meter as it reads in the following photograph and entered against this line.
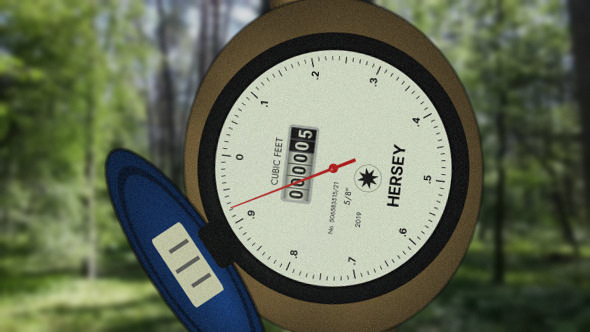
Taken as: 4.92 ft³
